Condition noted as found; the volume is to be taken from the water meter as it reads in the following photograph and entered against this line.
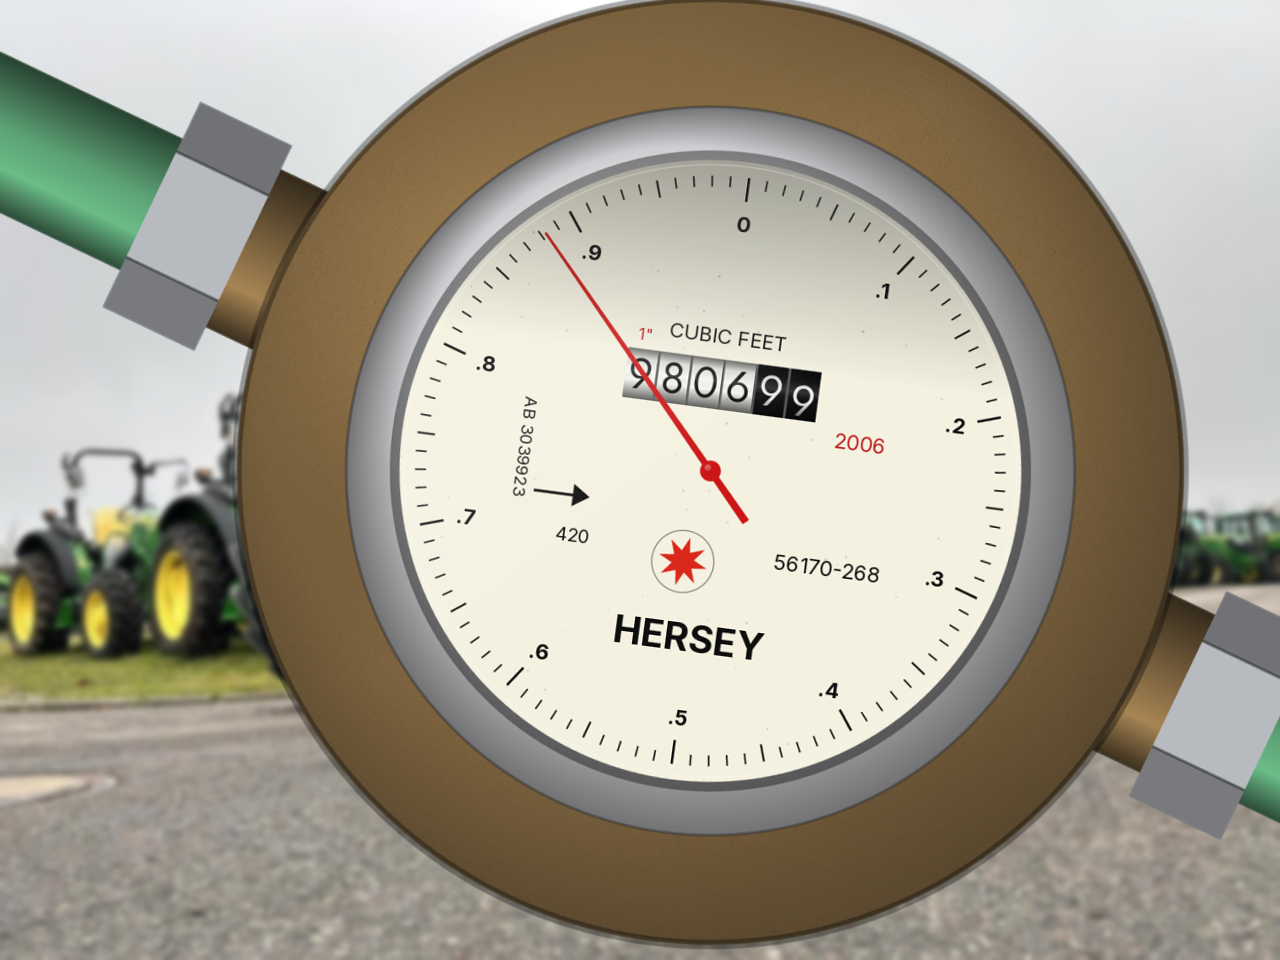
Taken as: 980698.88 ft³
